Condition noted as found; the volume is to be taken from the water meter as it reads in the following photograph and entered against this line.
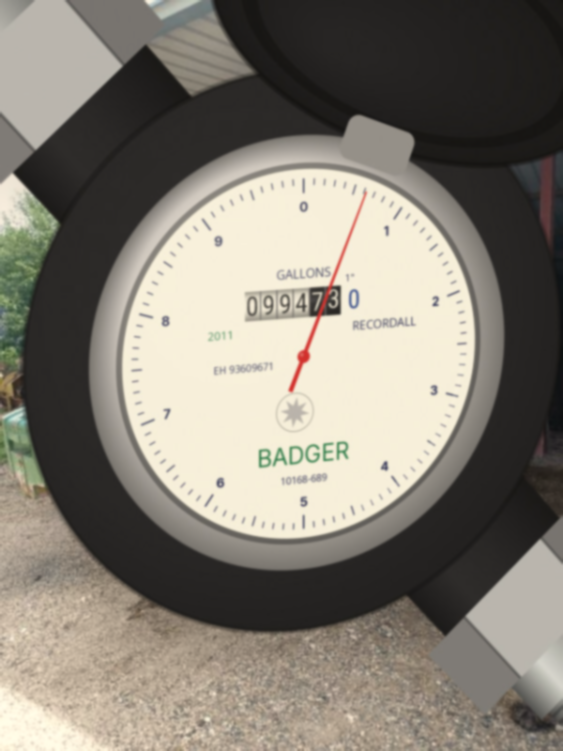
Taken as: 994730.6 gal
